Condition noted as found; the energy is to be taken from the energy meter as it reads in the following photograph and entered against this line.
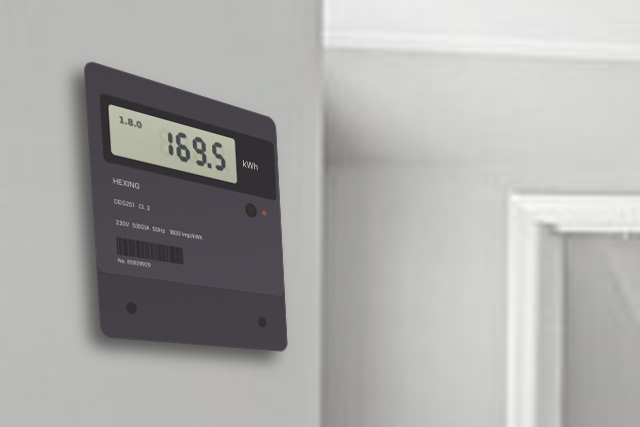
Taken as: 169.5 kWh
